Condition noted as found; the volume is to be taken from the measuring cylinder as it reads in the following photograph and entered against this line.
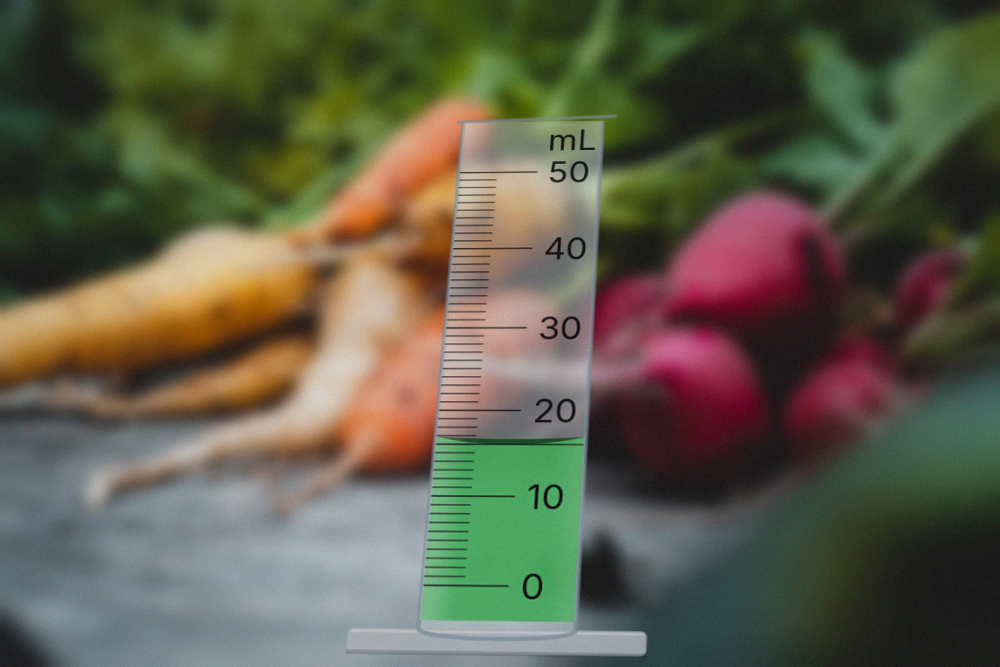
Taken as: 16 mL
